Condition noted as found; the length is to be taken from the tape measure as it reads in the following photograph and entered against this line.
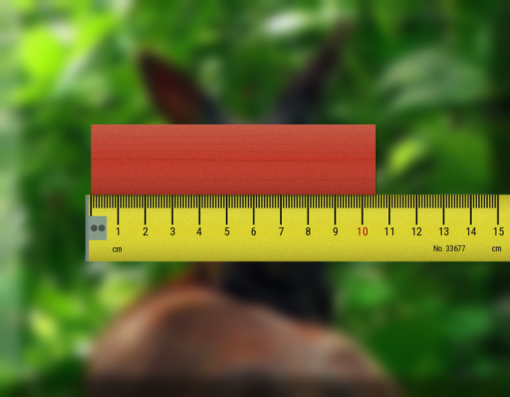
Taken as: 10.5 cm
